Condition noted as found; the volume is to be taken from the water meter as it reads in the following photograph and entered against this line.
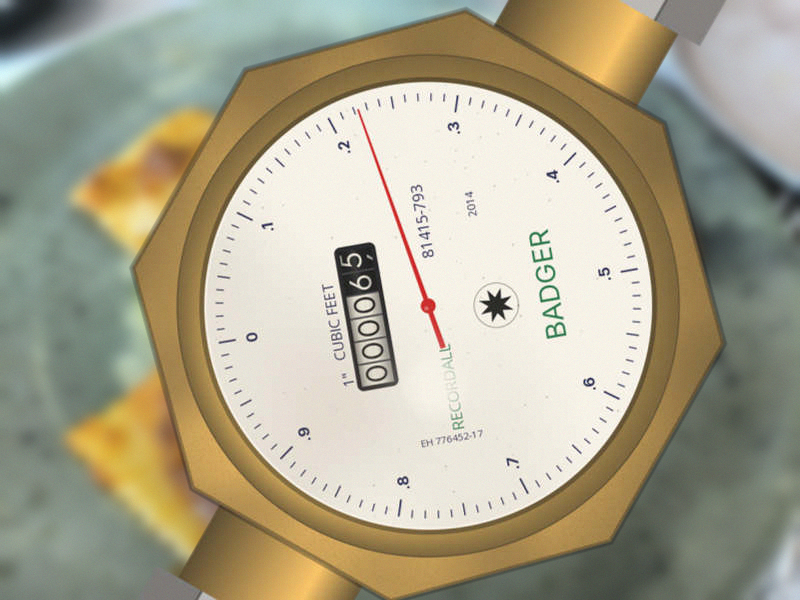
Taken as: 65.22 ft³
